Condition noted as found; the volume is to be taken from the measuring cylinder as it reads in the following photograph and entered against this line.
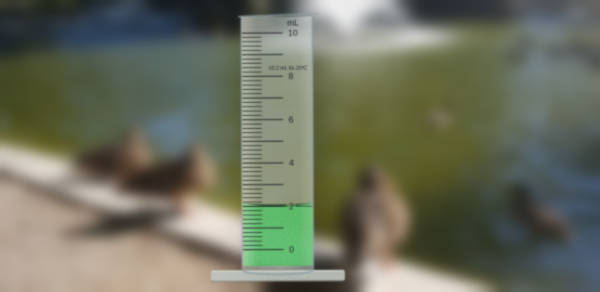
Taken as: 2 mL
